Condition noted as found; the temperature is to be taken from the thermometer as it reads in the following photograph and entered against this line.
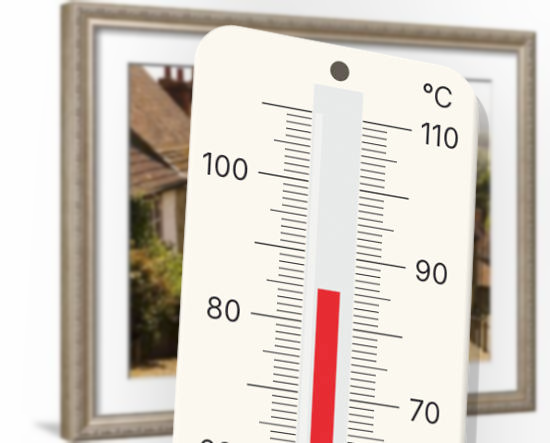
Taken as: 85 °C
